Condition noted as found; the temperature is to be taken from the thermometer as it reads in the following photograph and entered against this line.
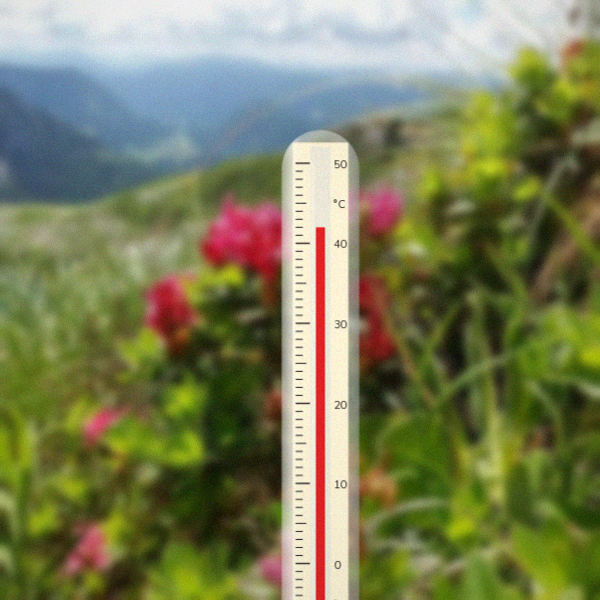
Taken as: 42 °C
